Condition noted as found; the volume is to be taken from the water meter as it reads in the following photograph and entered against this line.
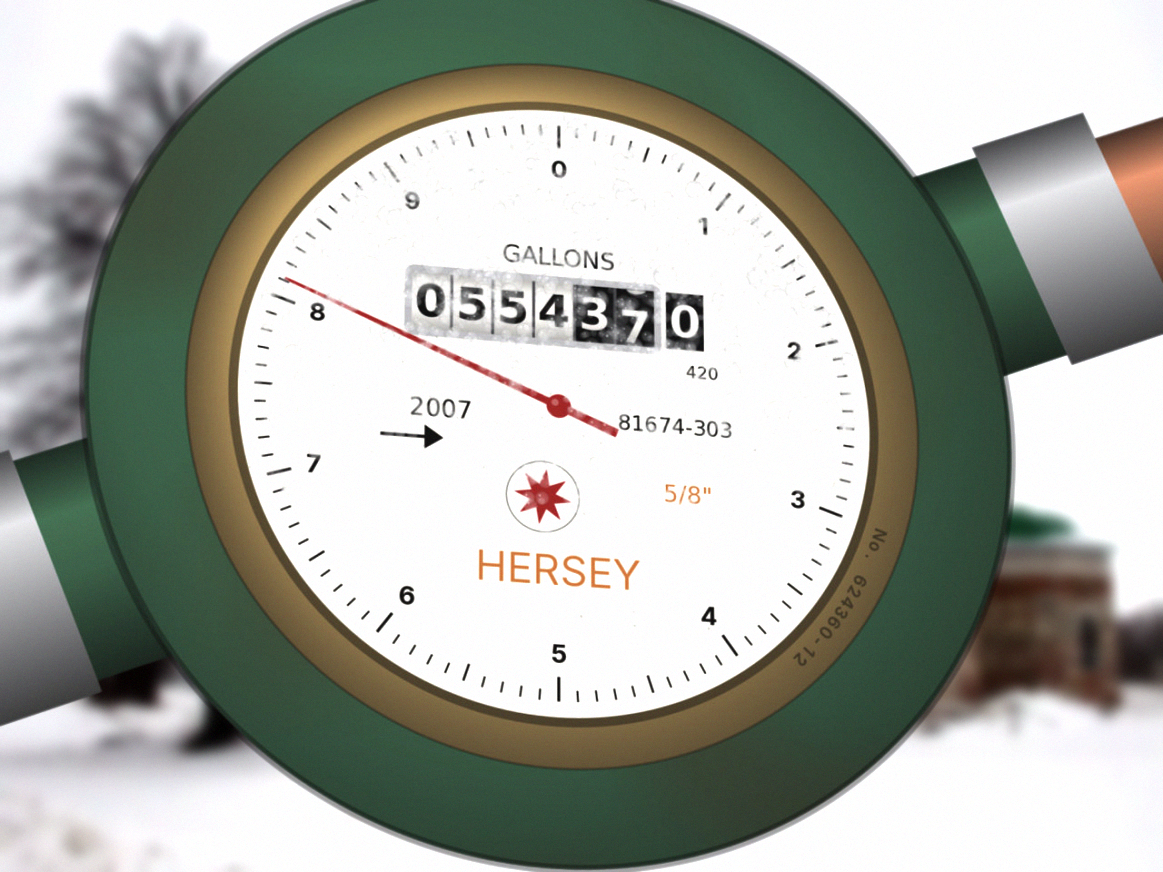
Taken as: 554368.1 gal
